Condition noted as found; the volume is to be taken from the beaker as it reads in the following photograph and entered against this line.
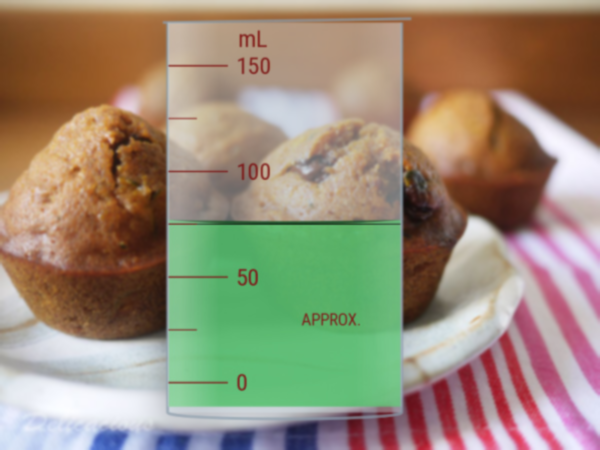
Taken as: 75 mL
